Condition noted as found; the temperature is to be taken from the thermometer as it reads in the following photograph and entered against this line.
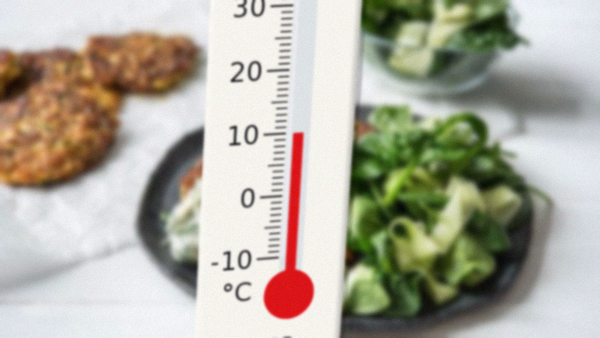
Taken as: 10 °C
